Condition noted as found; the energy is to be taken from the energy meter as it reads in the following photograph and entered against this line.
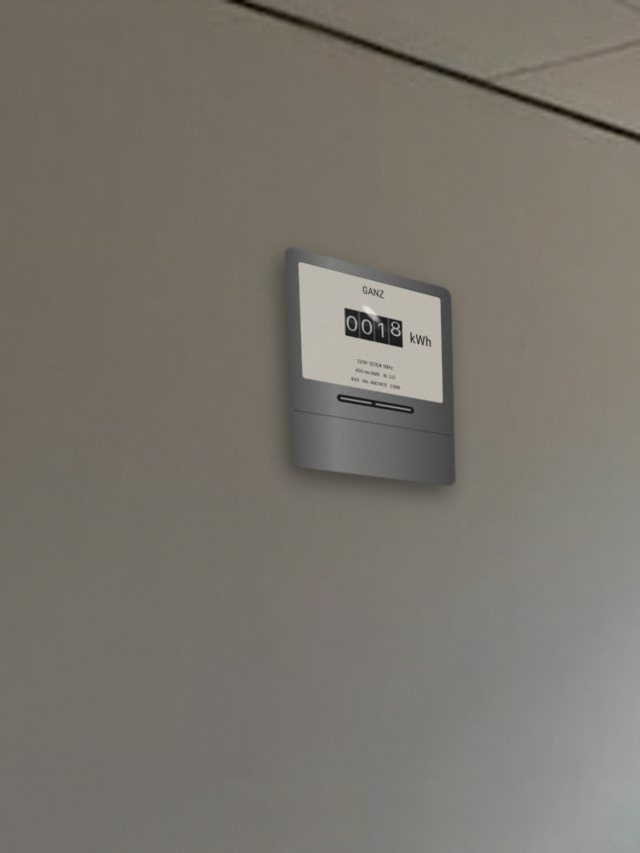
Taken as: 18 kWh
